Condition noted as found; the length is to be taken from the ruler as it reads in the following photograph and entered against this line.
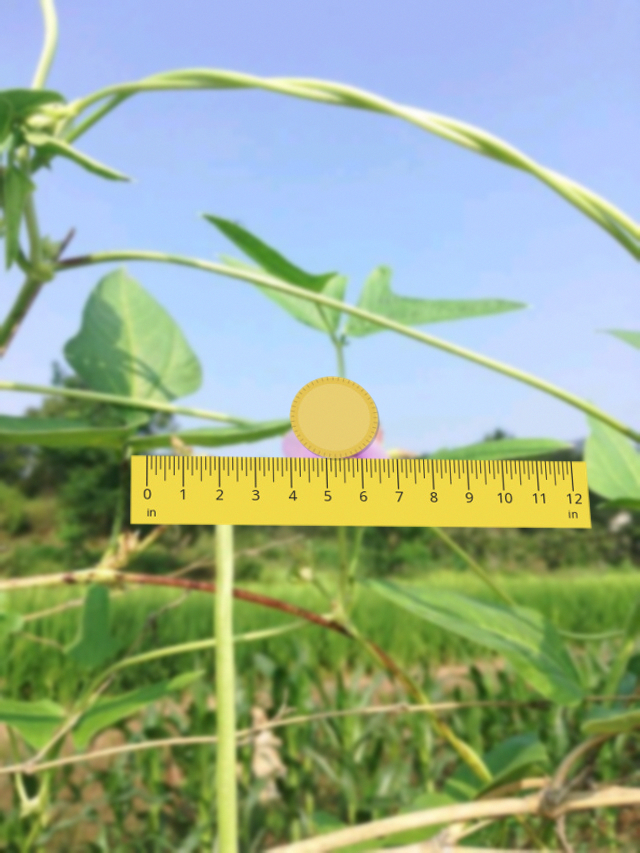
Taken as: 2.5 in
